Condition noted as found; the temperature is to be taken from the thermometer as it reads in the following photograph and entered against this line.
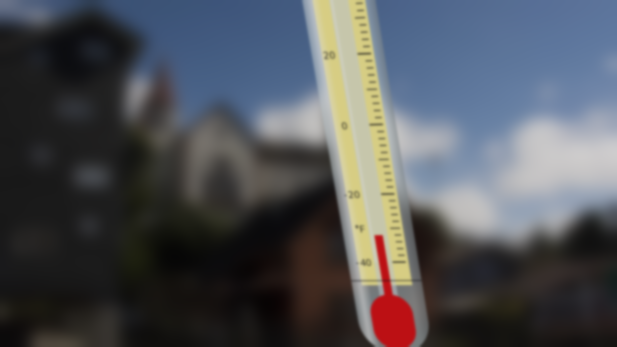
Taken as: -32 °F
